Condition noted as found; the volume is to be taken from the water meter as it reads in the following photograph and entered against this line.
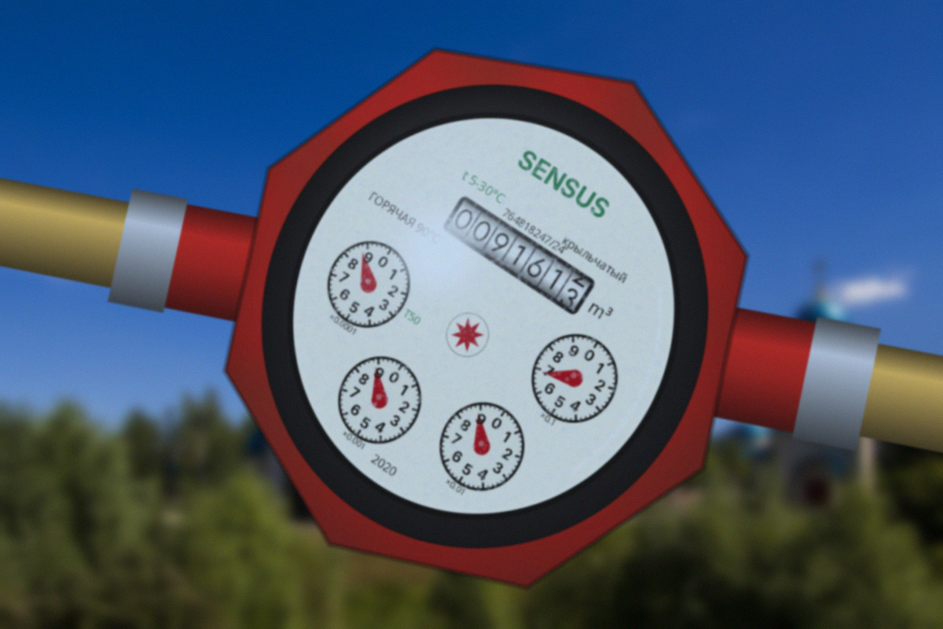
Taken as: 91612.6888 m³
